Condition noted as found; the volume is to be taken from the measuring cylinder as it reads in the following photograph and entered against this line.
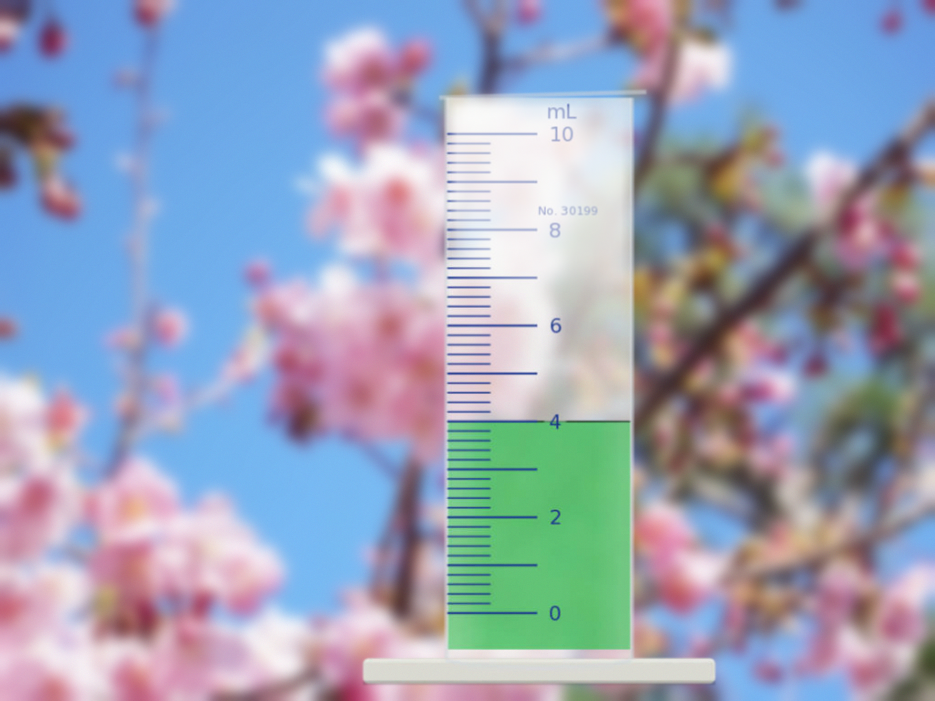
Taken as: 4 mL
